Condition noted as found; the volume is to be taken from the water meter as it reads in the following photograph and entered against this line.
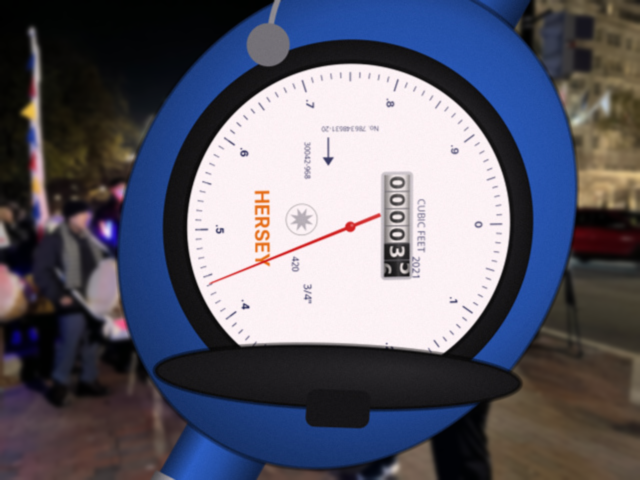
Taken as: 35.44 ft³
